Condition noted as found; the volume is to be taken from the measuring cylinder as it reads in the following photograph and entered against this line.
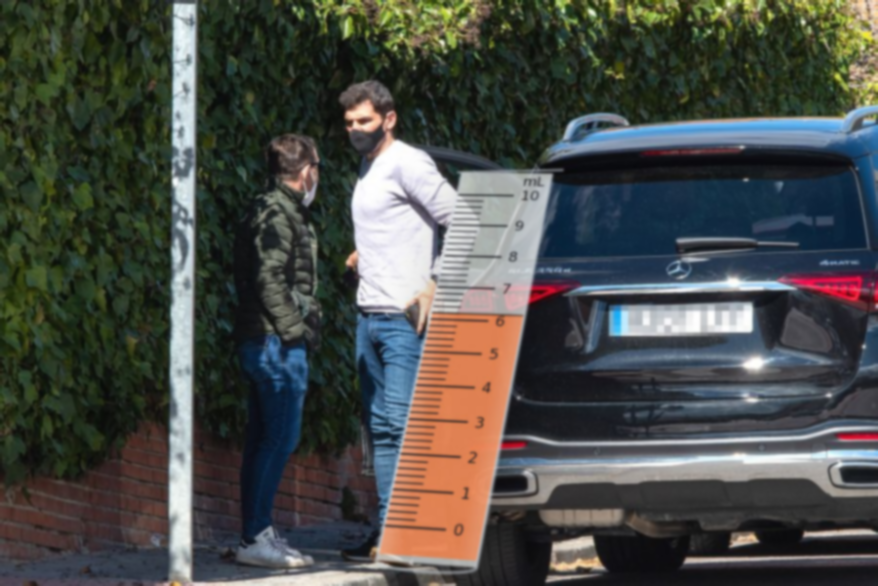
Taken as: 6.2 mL
